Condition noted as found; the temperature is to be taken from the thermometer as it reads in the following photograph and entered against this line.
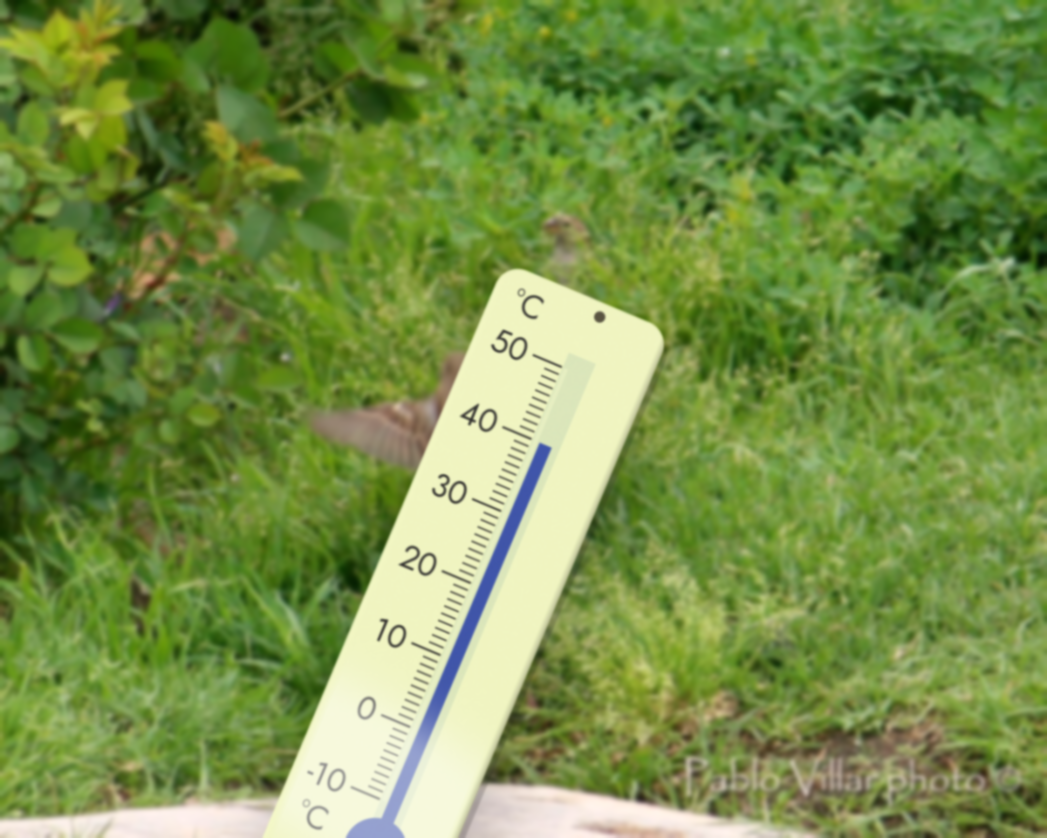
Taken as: 40 °C
